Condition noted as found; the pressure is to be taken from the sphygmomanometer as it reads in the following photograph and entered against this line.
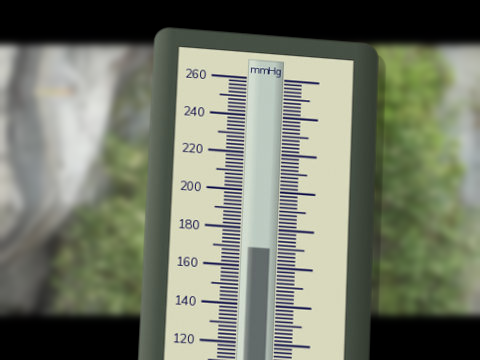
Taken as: 170 mmHg
